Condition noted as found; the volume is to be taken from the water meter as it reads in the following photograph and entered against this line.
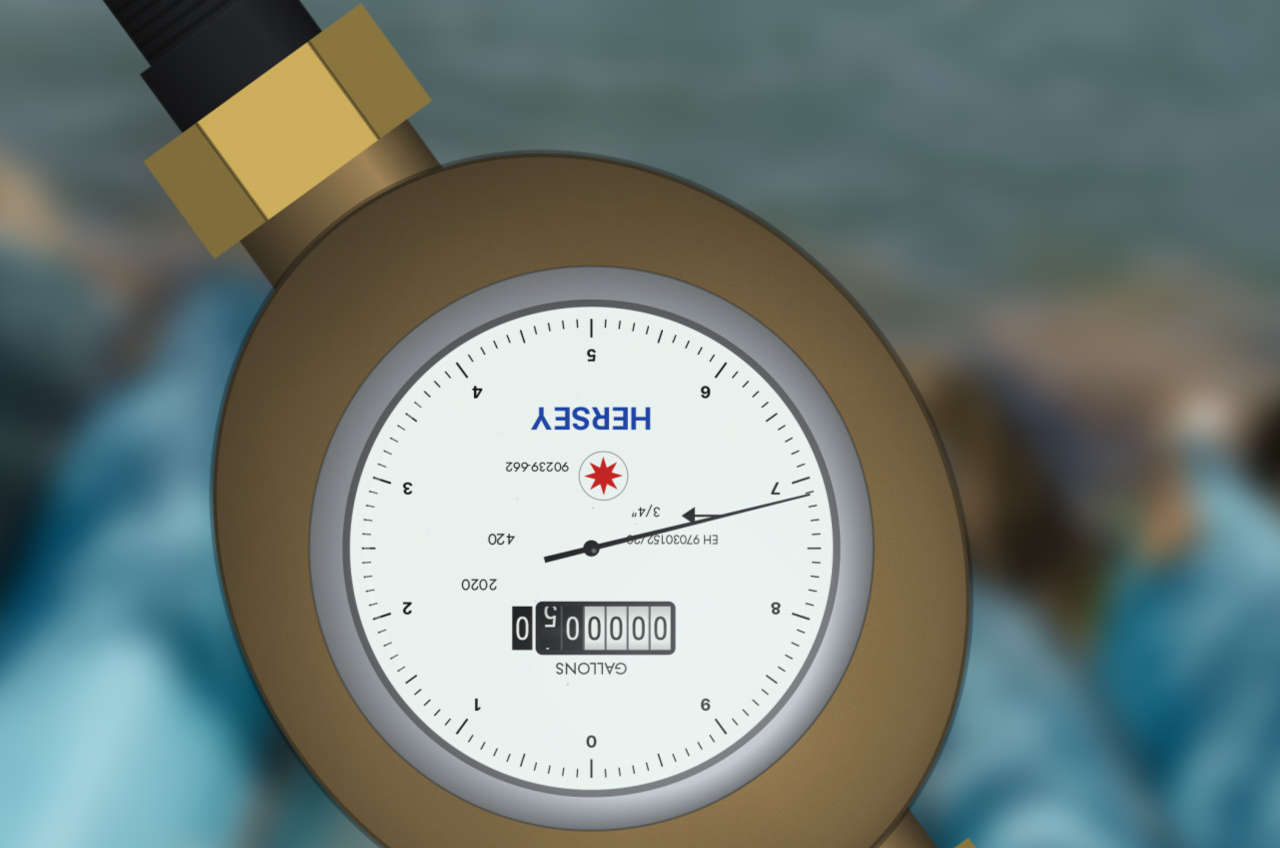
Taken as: 47.1 gal
